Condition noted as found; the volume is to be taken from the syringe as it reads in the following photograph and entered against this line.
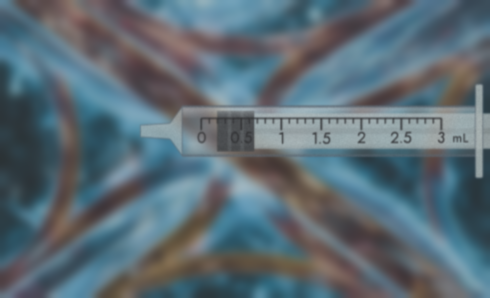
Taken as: 0.2 mL
